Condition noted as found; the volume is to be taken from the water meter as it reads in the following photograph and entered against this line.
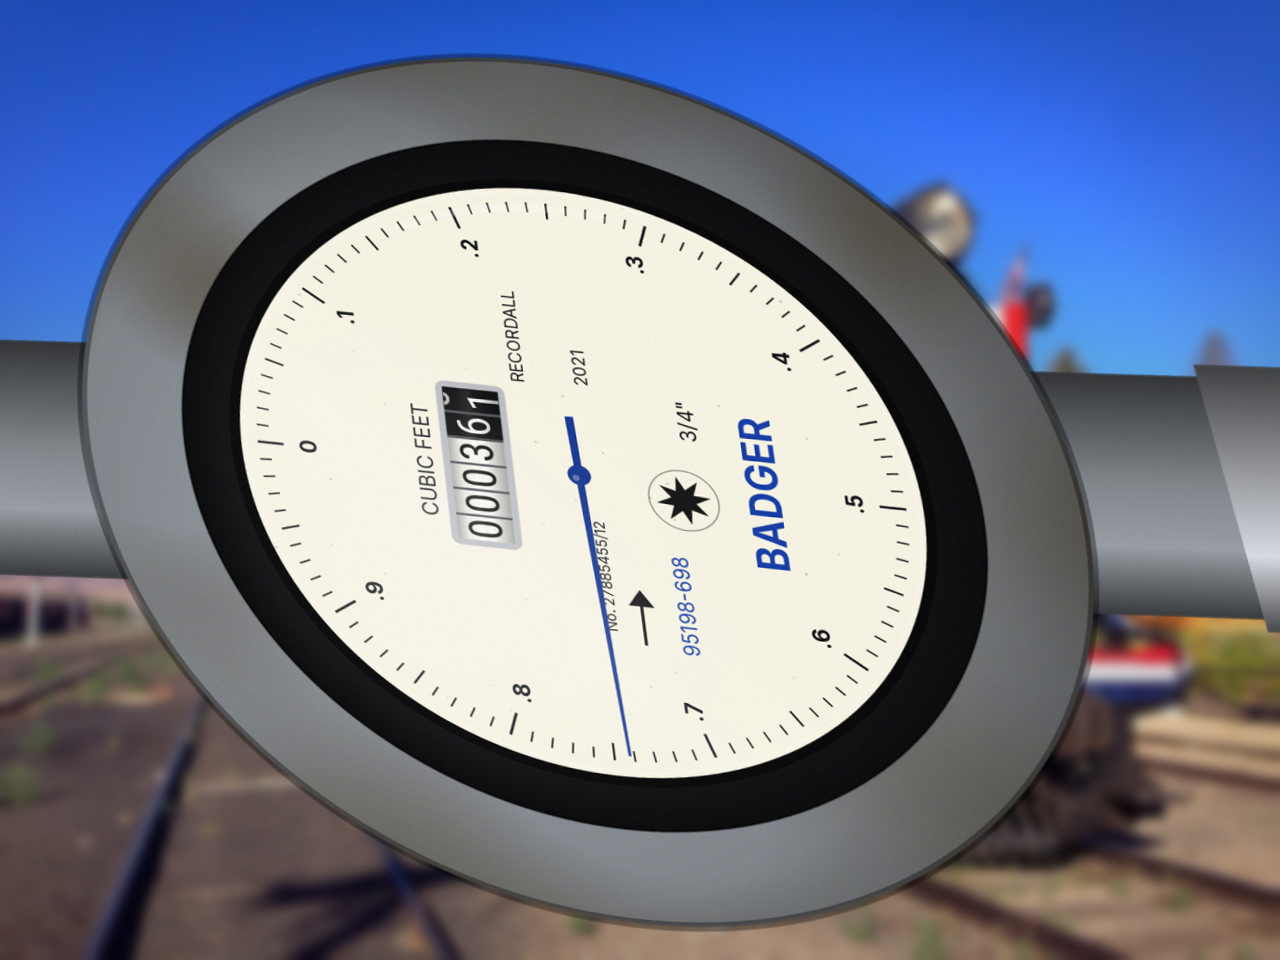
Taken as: 360.74 ft³
